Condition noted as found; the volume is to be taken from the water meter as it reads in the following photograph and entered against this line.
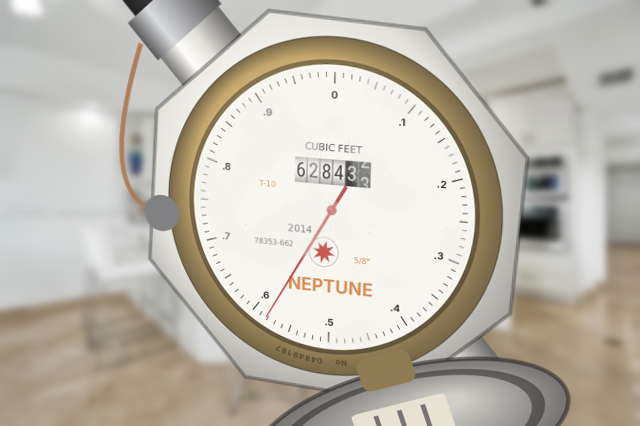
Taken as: 628432.58 ft³
